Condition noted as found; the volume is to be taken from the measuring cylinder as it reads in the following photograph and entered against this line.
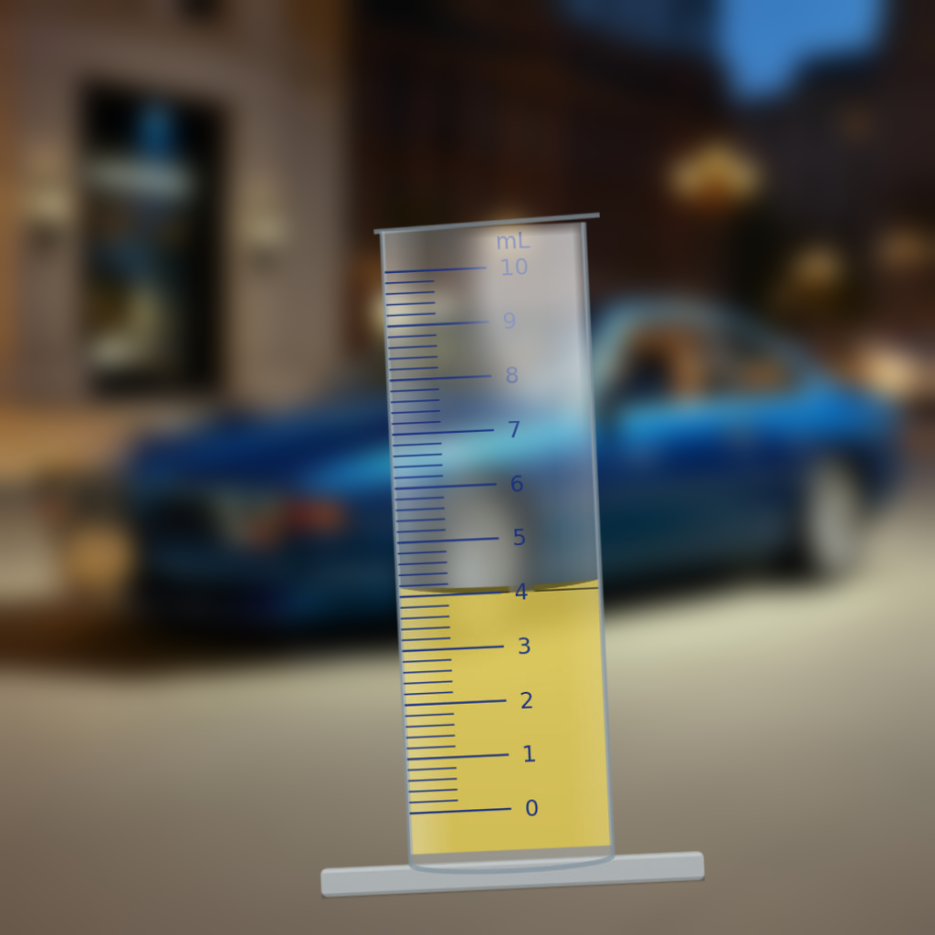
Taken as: 4 mL
